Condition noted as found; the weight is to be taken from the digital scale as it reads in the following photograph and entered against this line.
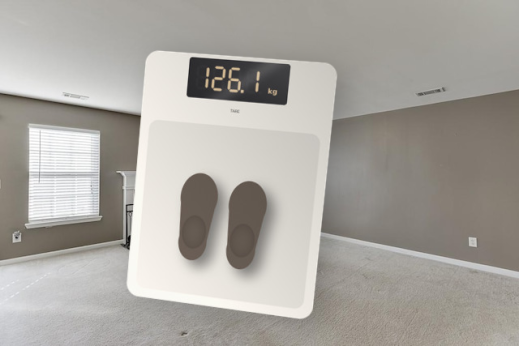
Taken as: 126.1 kg
